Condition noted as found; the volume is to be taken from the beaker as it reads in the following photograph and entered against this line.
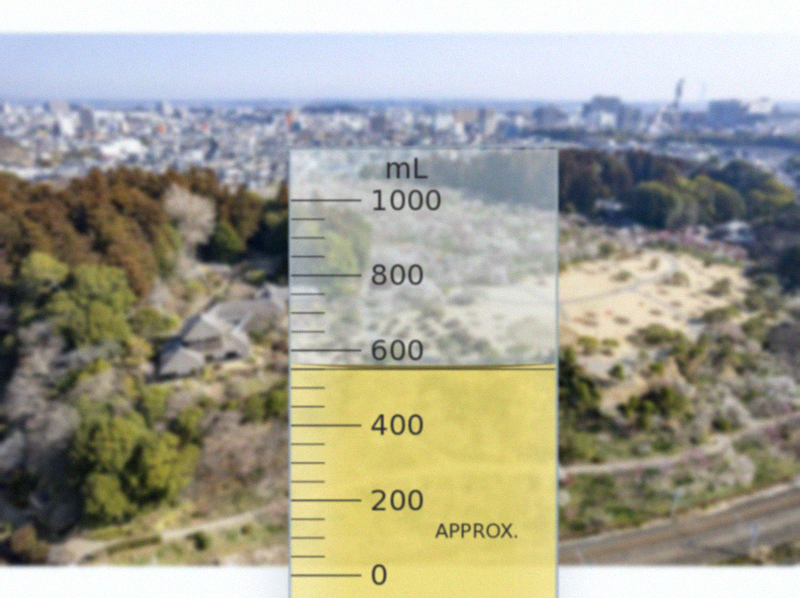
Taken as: 550 mL
